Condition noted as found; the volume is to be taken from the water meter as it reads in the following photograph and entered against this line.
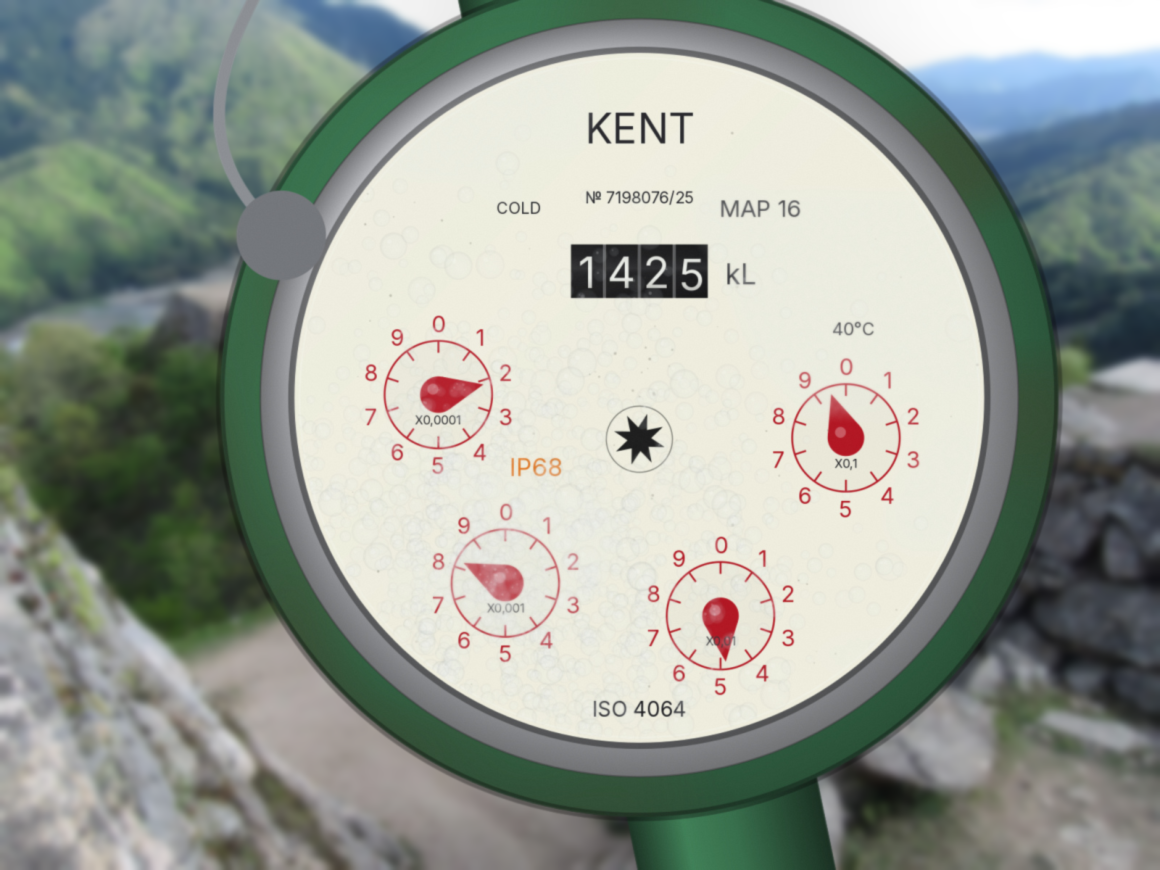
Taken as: 1424.9482 kL
